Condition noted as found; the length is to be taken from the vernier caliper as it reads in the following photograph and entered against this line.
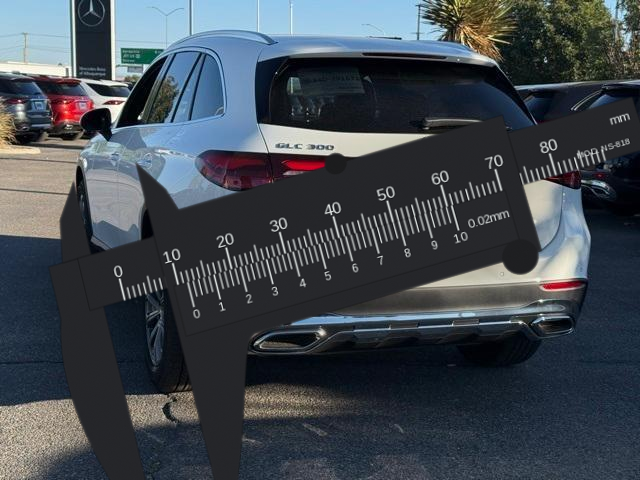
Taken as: 11.8 mm
